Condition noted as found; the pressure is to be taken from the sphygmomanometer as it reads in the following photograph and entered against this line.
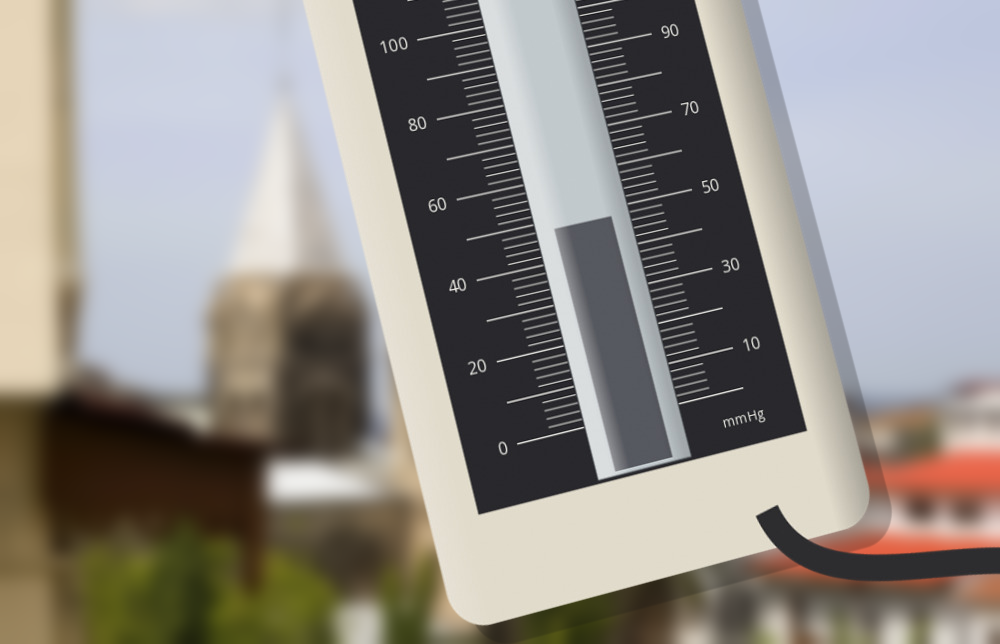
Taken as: 48 mmHg
